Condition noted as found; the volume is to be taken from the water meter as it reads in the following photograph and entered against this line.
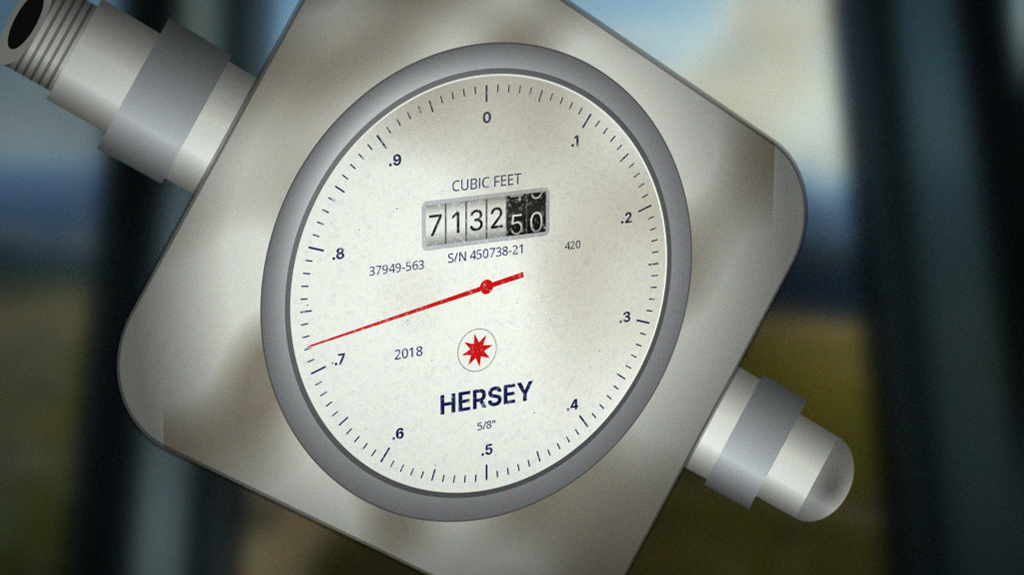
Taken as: 713249.72 ft³
